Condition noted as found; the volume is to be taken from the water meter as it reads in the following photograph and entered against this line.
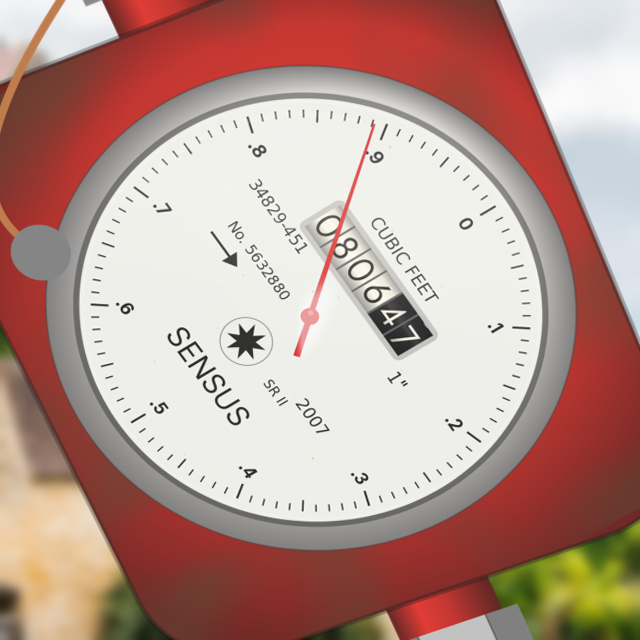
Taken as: 80646.89 ft³
